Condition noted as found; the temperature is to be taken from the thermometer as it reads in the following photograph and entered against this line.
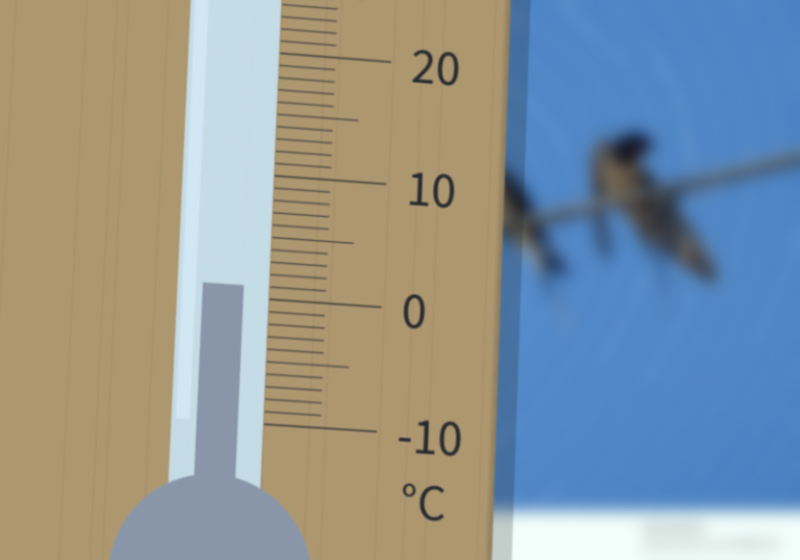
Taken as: 1 °C
